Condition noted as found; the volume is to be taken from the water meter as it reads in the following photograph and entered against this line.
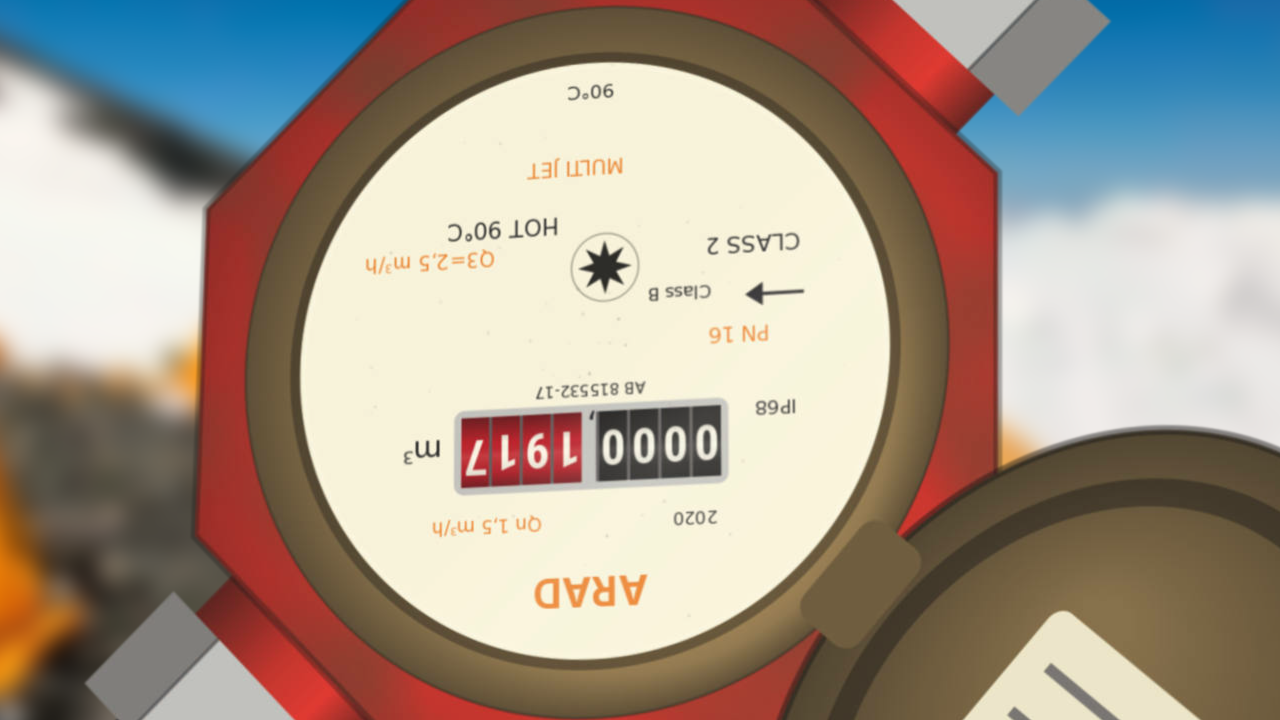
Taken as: 0.1917 m³
